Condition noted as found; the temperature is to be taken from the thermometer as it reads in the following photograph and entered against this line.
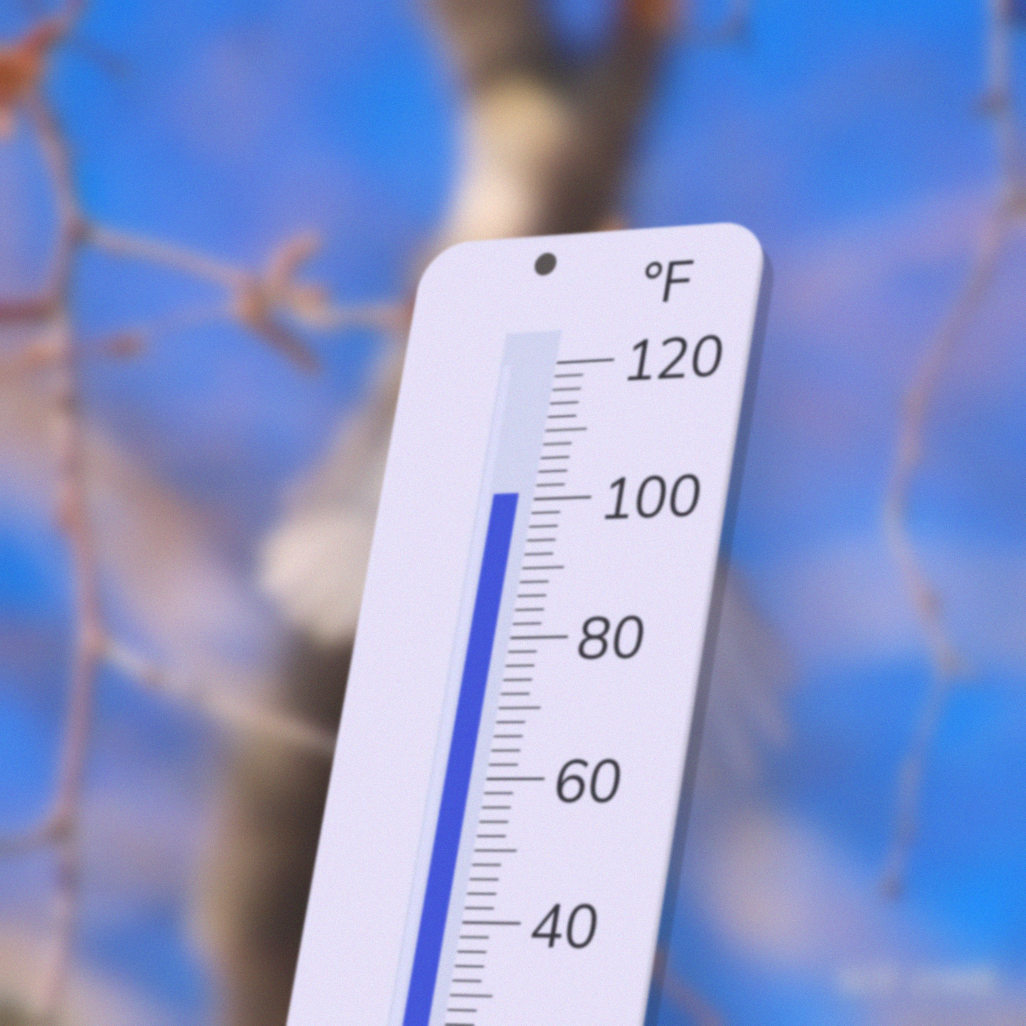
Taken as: 101 °F
